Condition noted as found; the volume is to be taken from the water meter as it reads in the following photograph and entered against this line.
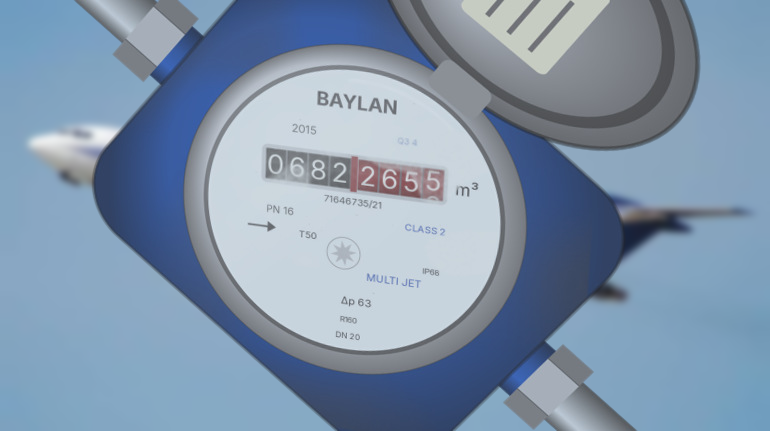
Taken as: 682.2655 m³
